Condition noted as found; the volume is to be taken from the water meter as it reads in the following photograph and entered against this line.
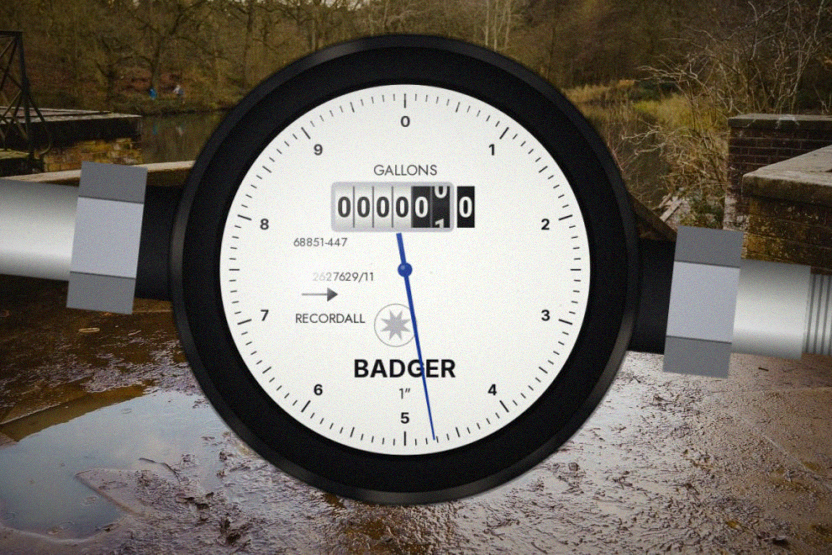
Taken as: 4.7 gal
